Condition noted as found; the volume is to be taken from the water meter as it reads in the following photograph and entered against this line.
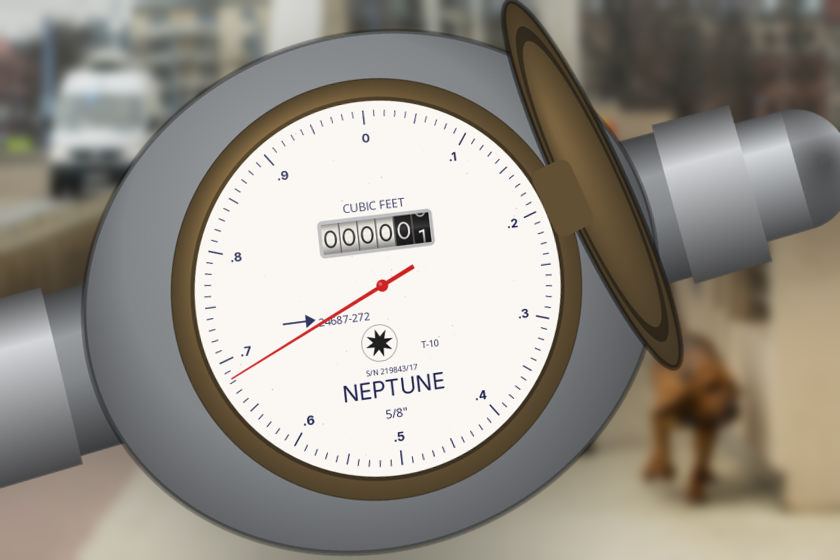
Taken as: 0.68 ft³
